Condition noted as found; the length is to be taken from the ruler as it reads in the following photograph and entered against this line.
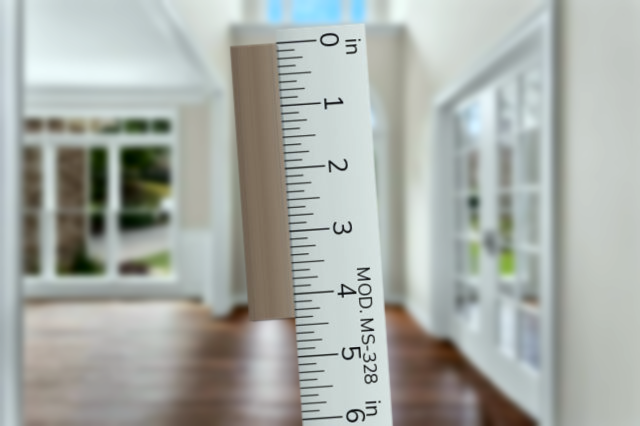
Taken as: 4.375 in
